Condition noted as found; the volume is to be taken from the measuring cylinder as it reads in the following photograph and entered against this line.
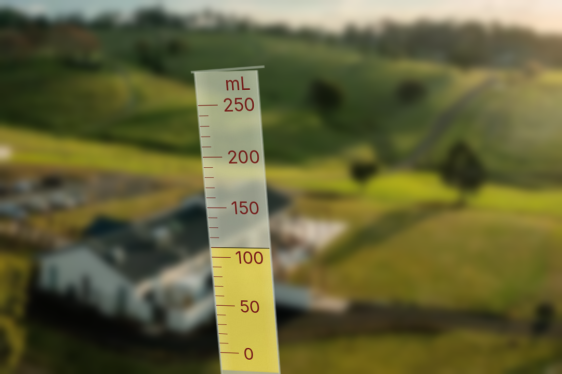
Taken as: 110 mL
